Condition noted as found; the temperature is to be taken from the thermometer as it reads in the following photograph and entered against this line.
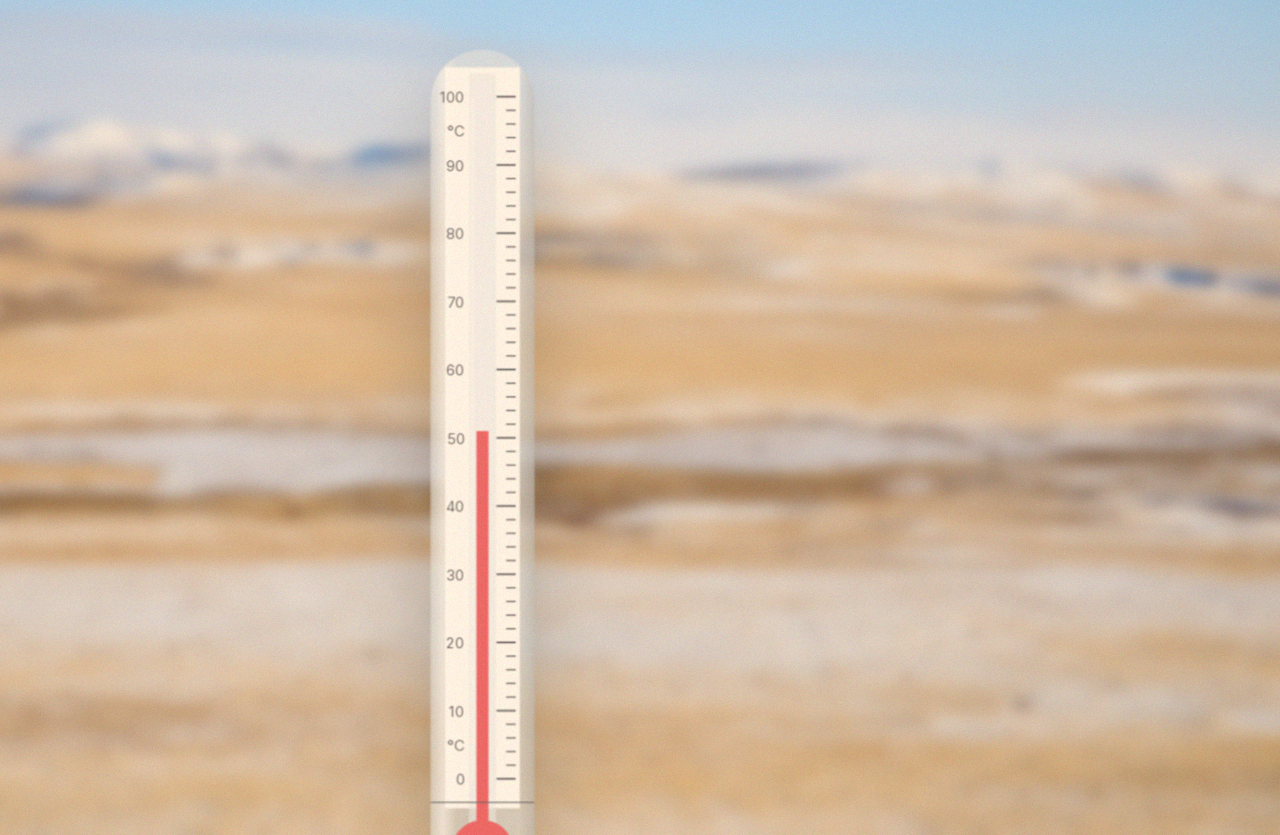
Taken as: 51 °C
